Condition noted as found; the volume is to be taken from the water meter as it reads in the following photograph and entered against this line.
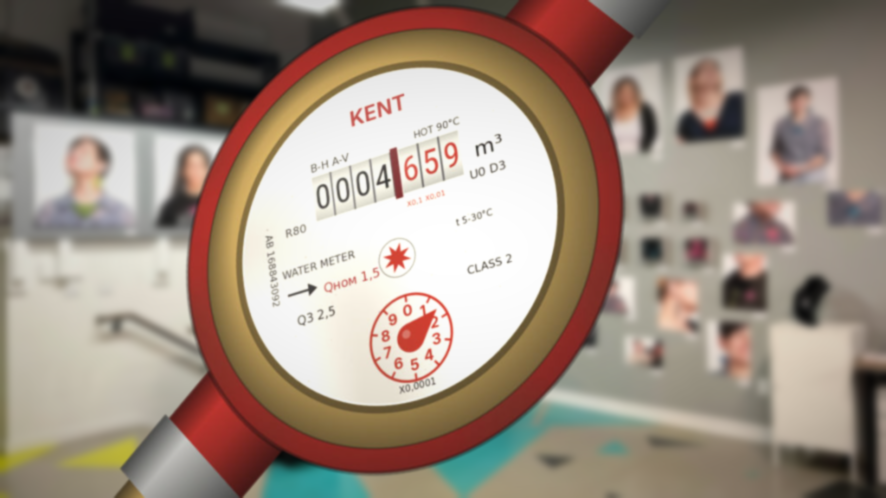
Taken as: 4.6591 m³
